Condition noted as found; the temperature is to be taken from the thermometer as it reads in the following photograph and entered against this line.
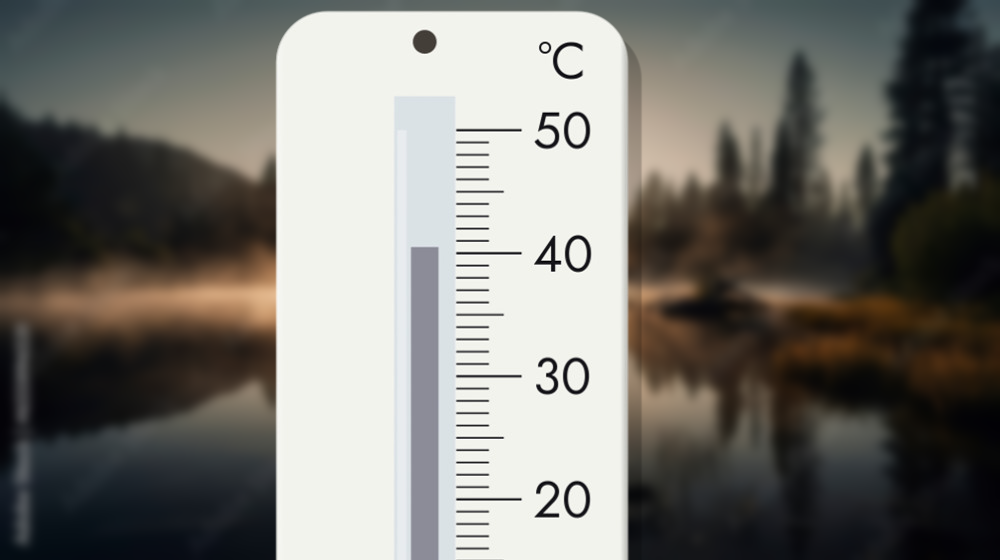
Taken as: 40.5 °C
